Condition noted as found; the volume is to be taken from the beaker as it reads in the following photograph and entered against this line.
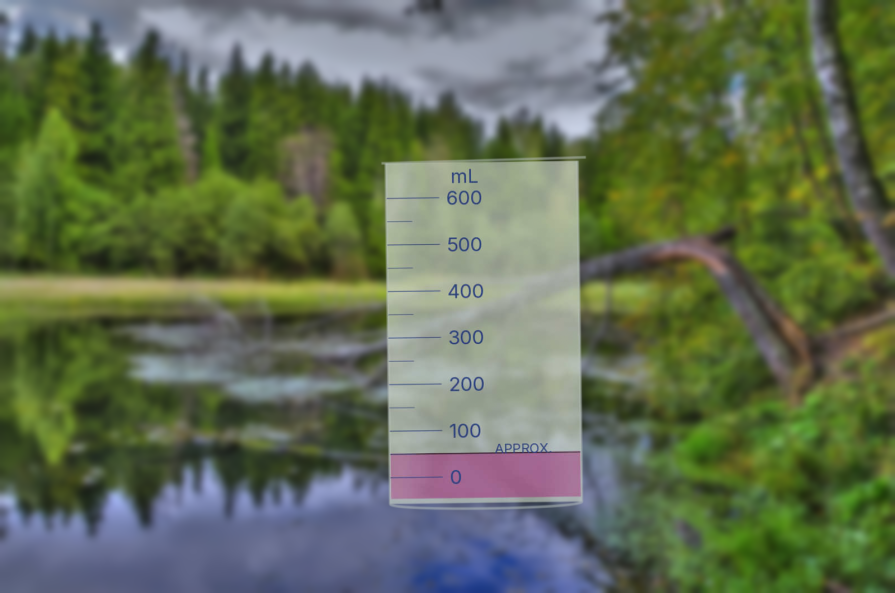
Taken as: 50 mL
